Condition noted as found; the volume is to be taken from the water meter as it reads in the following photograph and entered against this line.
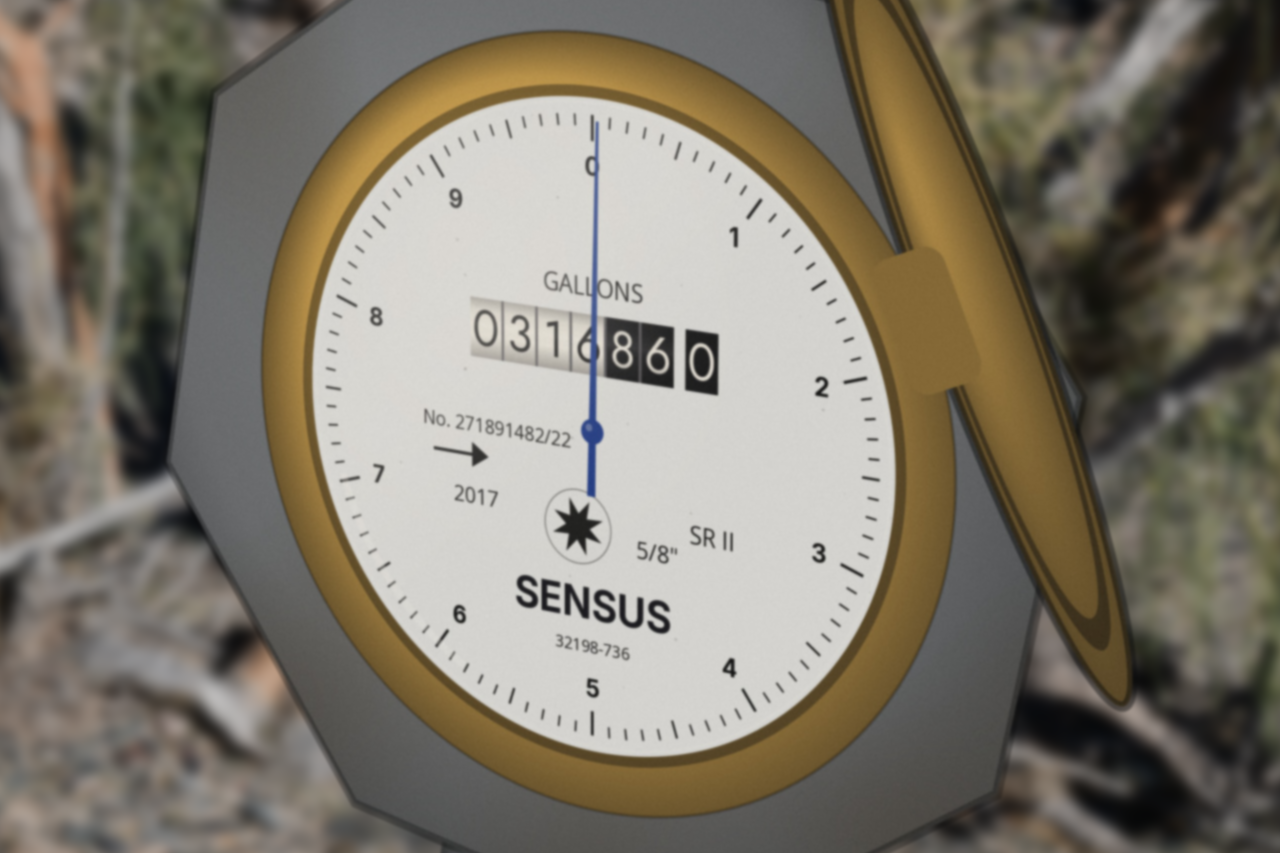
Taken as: 316860.0 gal
